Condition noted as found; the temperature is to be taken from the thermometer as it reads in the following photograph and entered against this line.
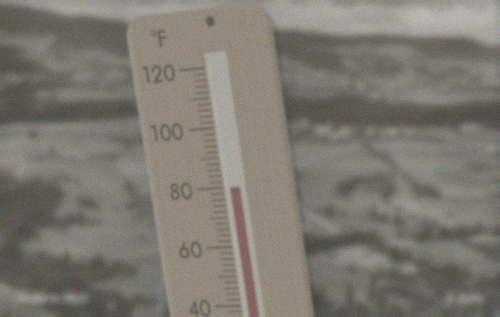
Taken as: 80 °F
